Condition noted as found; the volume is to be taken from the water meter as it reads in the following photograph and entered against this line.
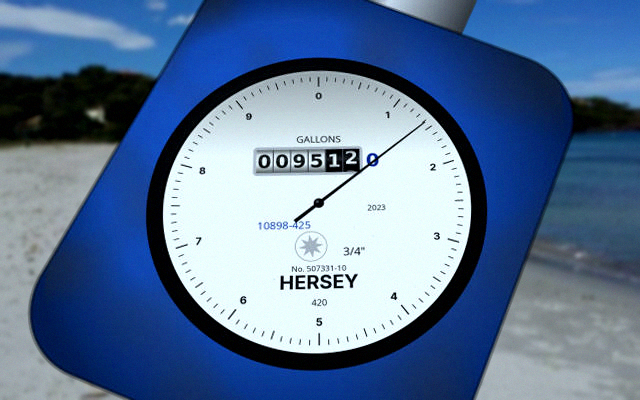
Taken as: 95121.4 gal
